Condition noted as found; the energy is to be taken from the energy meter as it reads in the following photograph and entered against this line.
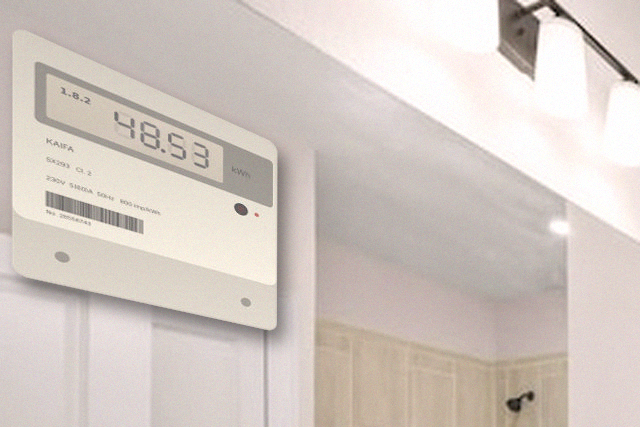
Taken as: 48.53 kWh
